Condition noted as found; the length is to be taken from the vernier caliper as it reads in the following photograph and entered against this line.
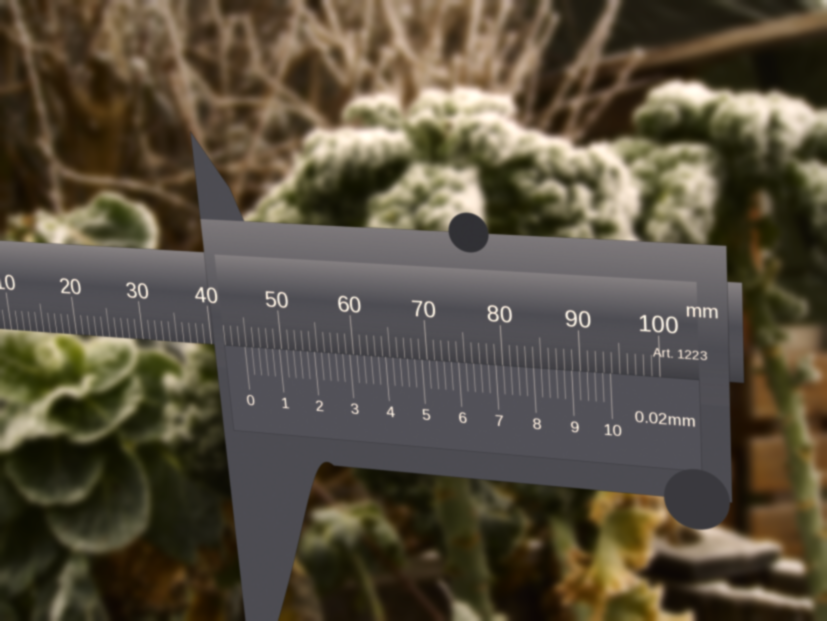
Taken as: 44.8 mm
